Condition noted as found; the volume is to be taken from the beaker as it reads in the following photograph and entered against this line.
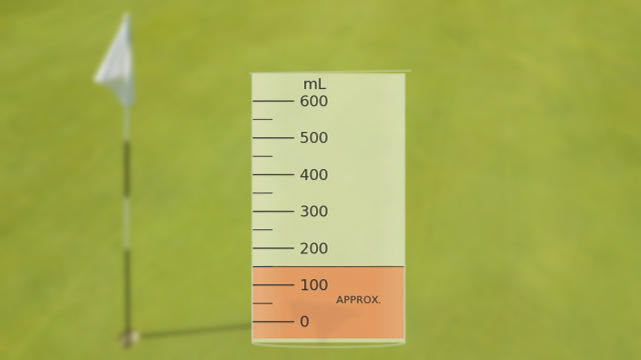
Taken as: 150 mL
